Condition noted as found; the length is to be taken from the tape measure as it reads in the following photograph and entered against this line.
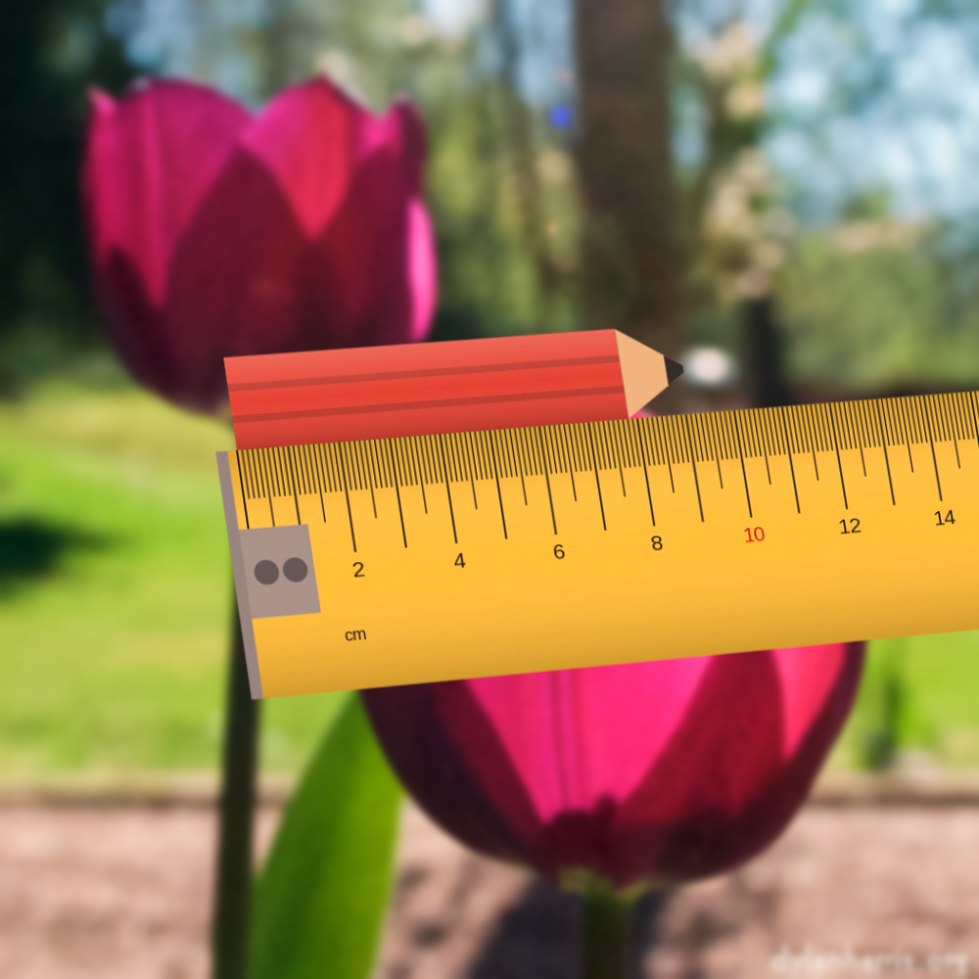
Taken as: 9.1 cm
